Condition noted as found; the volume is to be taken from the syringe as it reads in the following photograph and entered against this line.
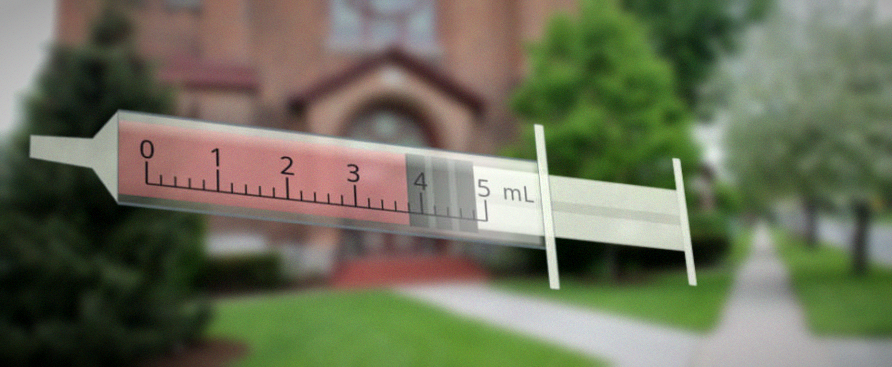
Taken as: 3.8 mL
